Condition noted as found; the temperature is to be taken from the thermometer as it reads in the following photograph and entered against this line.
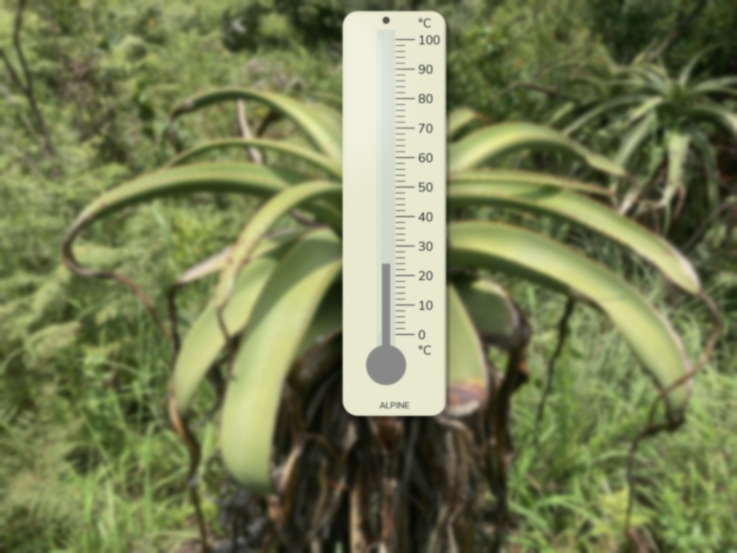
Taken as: 24 °C
